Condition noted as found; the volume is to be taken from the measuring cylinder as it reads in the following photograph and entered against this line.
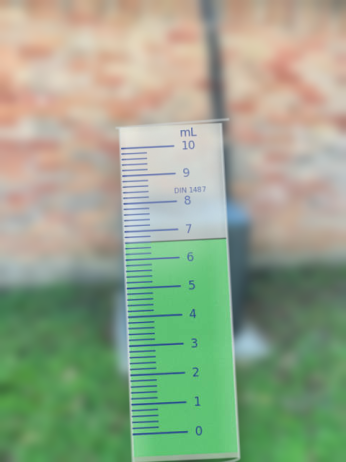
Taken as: 6.6 mL
